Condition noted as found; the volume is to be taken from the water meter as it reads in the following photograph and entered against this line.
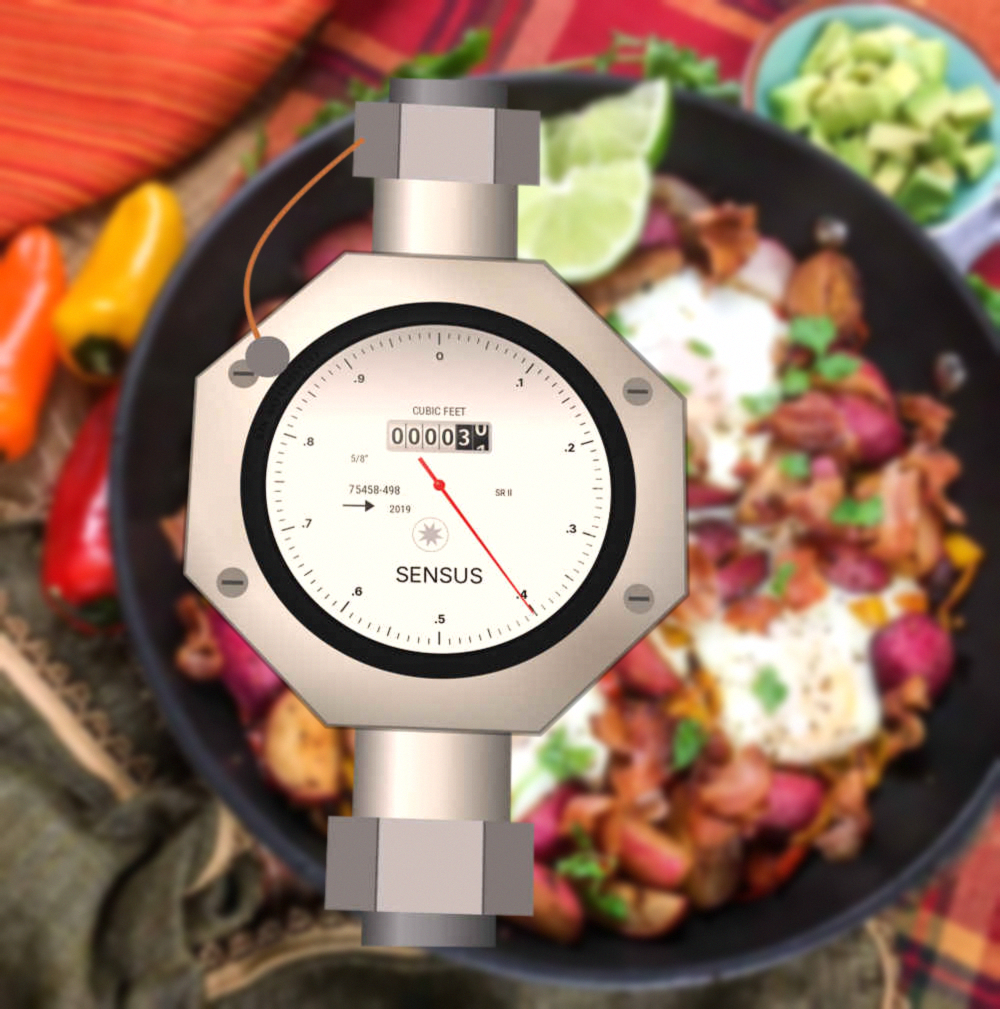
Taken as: 30.40 ft³
